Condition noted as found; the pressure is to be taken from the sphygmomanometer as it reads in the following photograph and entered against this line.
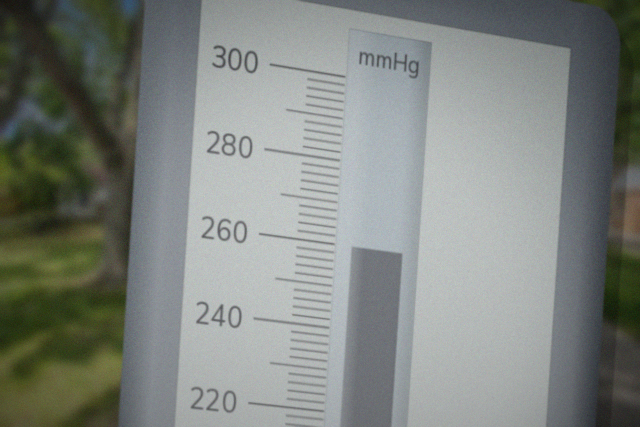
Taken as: 260 mmHg
